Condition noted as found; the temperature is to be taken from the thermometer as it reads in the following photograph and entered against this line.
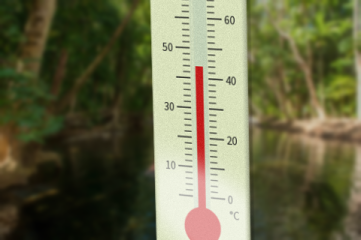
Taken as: 44 °C
